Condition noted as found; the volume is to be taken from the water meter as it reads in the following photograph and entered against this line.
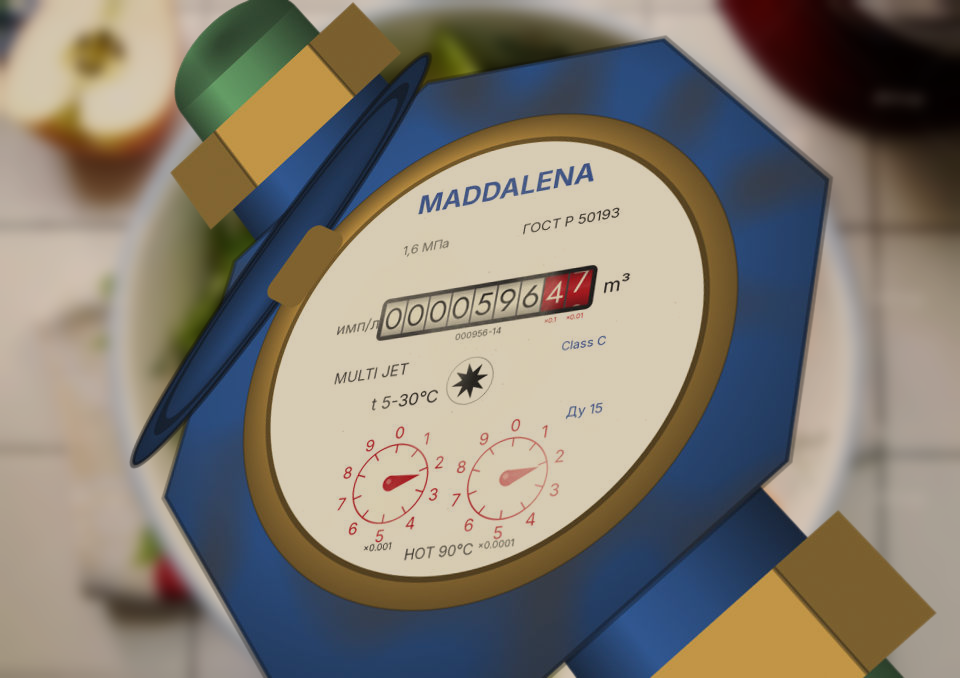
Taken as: 596.4722 m³
